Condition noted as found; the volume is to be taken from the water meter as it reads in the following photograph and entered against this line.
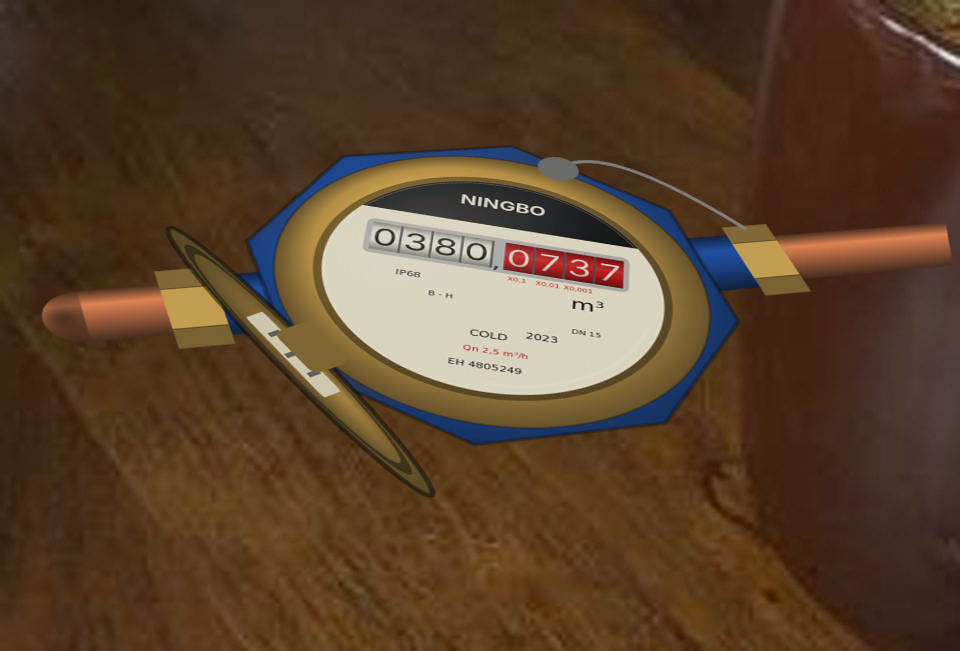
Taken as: 380.0737 m³
